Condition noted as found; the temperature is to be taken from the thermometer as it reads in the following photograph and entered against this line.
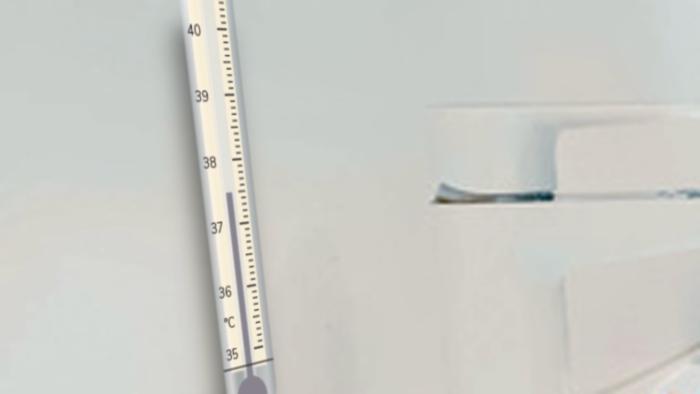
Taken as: 37.5 °C
